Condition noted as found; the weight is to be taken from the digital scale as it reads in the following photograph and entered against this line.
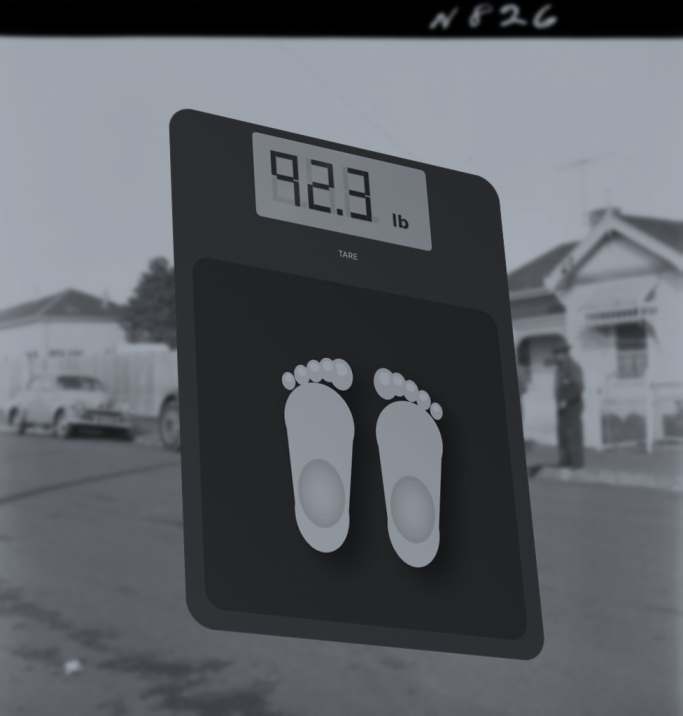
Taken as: 92.3 lb
